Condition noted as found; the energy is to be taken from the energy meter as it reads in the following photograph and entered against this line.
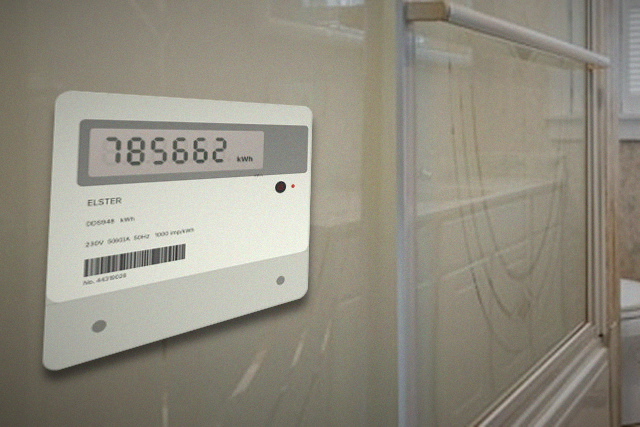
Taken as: 785662 kWh
